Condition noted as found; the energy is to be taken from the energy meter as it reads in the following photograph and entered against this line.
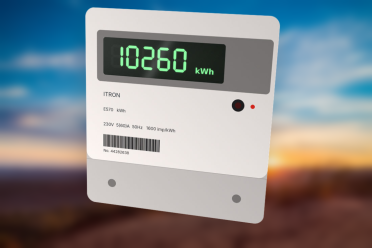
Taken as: 10260 kWh
